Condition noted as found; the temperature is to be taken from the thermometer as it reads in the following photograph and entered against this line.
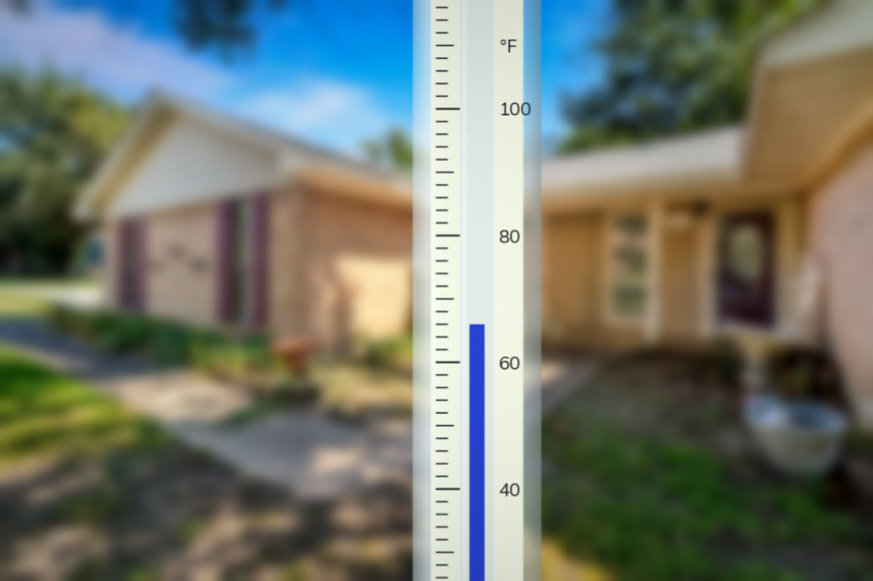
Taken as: 66 °F
